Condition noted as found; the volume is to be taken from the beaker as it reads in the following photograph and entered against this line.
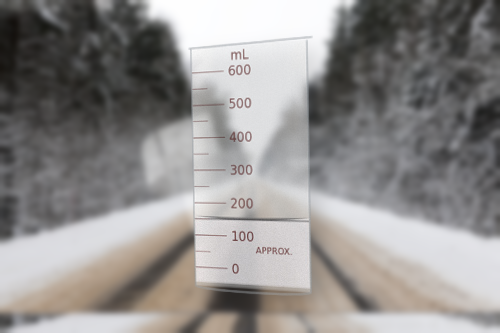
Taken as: 150 mL
